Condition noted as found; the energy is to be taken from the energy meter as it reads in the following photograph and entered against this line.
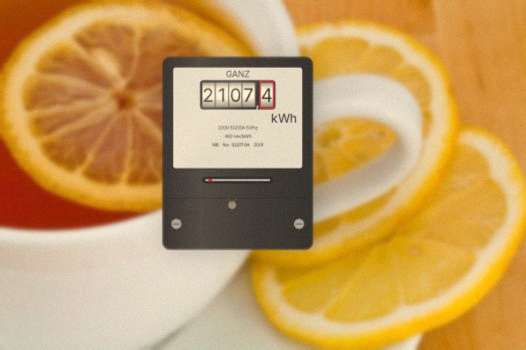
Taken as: 2107.4 kWh
